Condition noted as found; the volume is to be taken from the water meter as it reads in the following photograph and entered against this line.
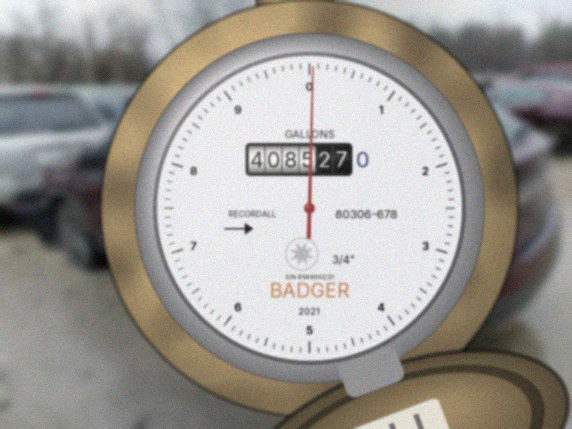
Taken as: 4085270.0 gal
